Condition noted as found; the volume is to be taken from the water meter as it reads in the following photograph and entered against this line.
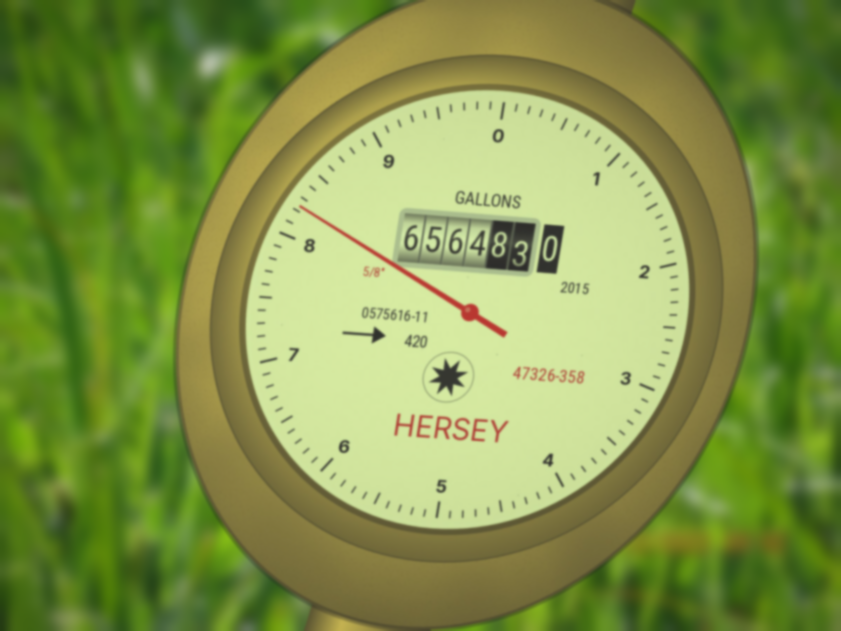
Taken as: 6564828.2 gal
